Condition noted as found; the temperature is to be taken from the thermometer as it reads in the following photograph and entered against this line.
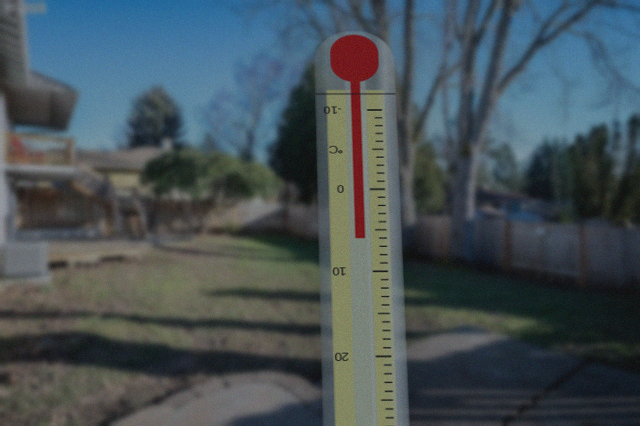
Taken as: 6 °C
